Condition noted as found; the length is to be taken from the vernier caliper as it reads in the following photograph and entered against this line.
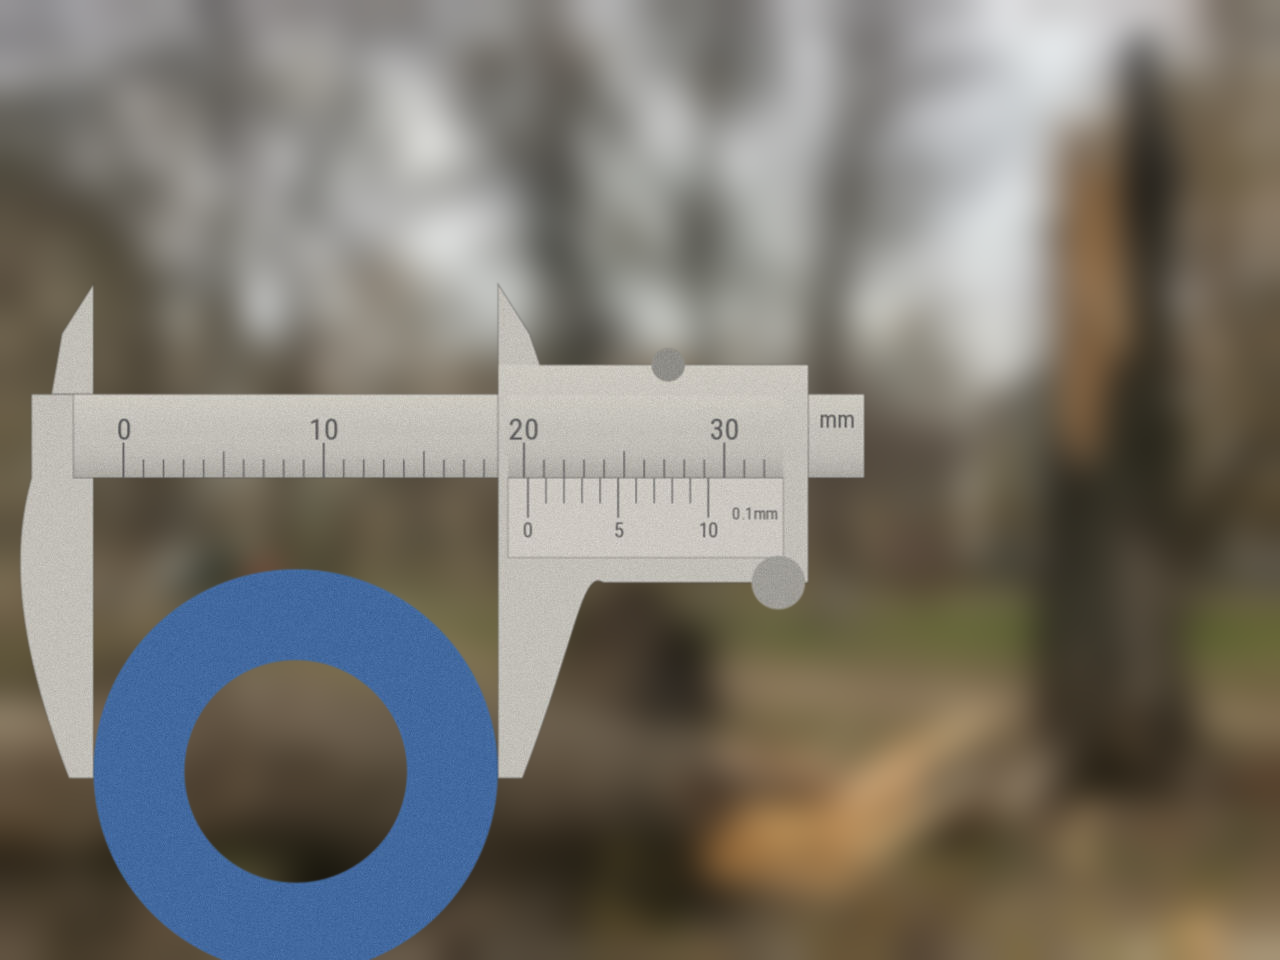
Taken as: 20.2 mm
